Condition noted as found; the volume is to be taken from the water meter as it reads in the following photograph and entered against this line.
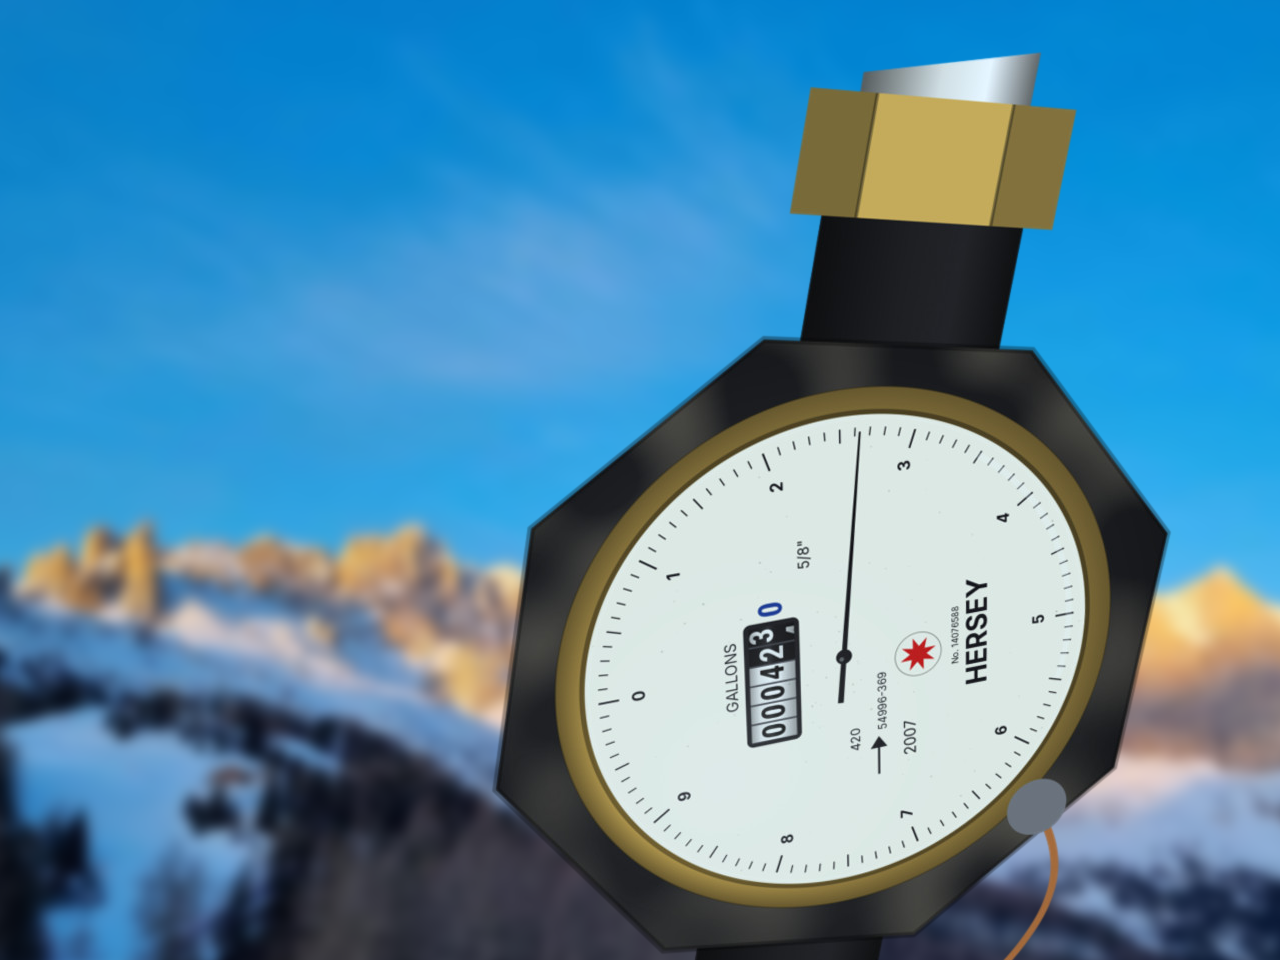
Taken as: 4232.6 gal
